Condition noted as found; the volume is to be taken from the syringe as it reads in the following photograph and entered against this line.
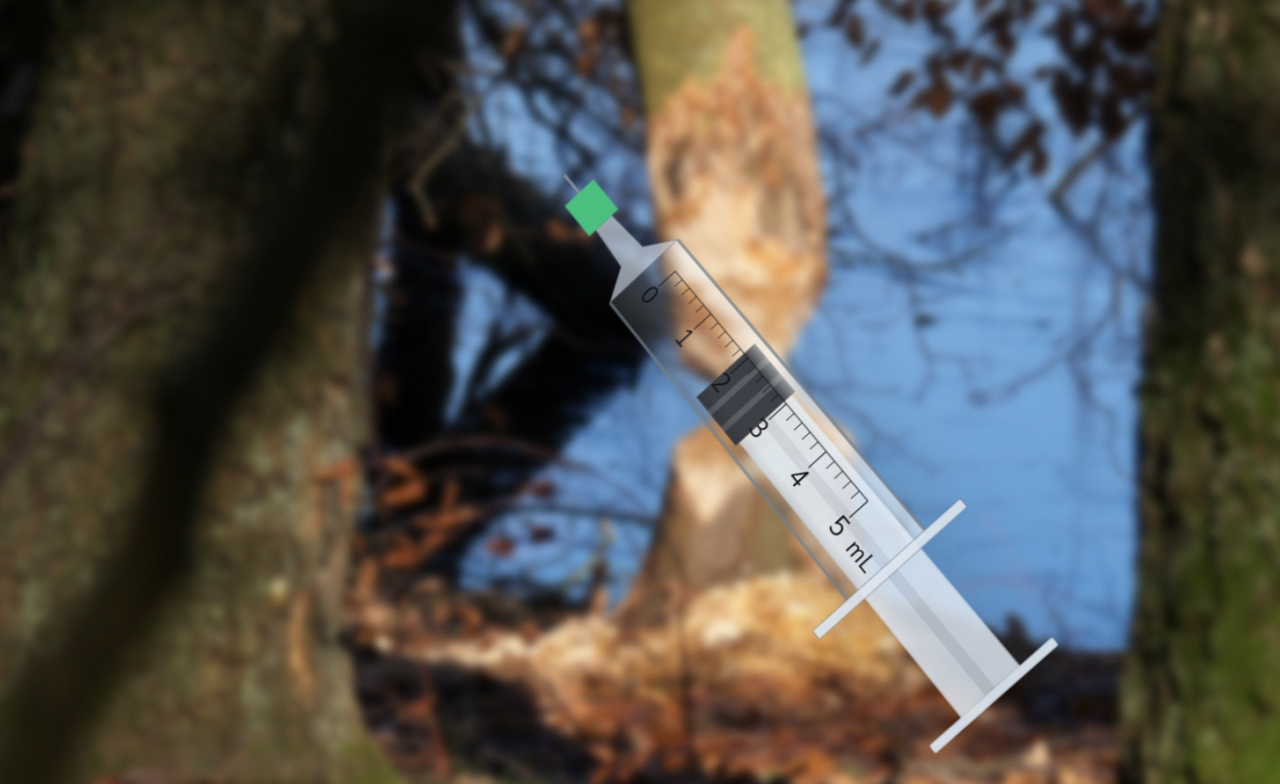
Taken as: 1.9 mL
